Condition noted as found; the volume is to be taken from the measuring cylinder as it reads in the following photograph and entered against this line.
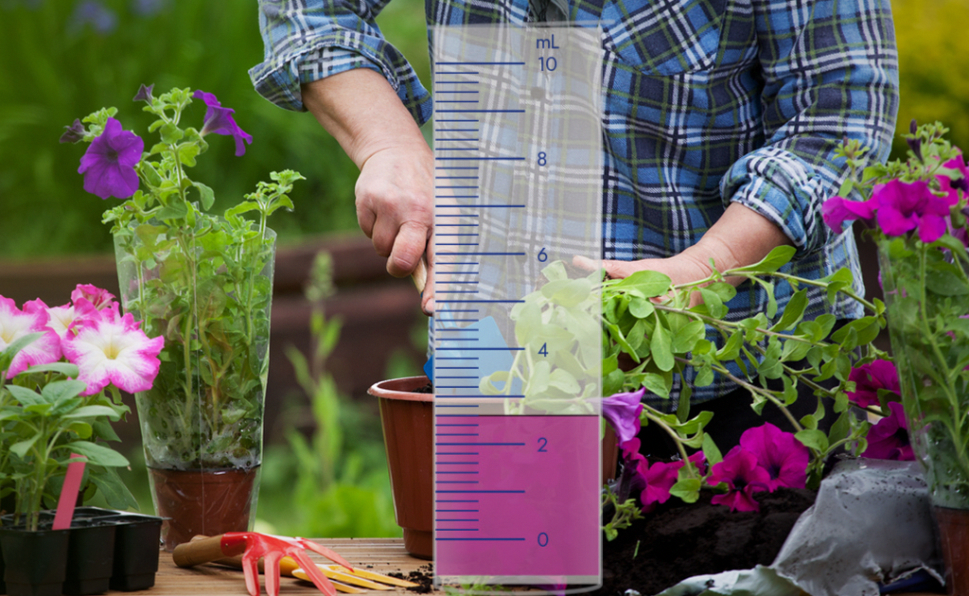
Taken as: 2.6 mL
